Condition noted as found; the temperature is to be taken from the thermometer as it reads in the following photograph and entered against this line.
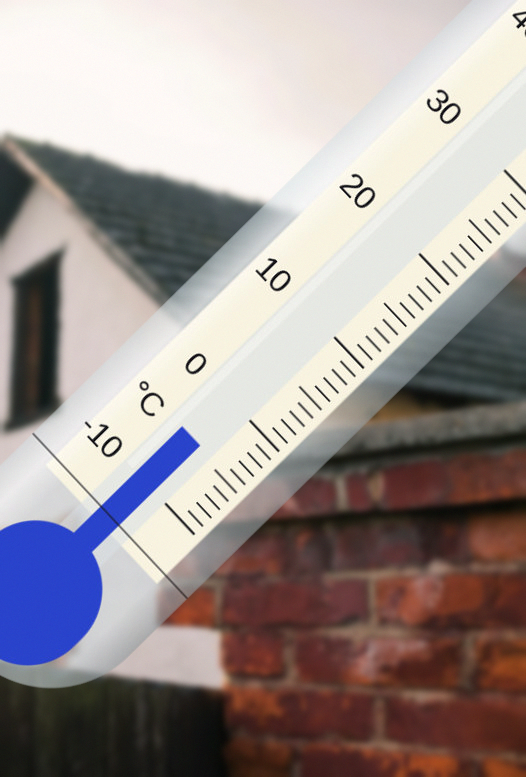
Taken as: -4.5 °C
